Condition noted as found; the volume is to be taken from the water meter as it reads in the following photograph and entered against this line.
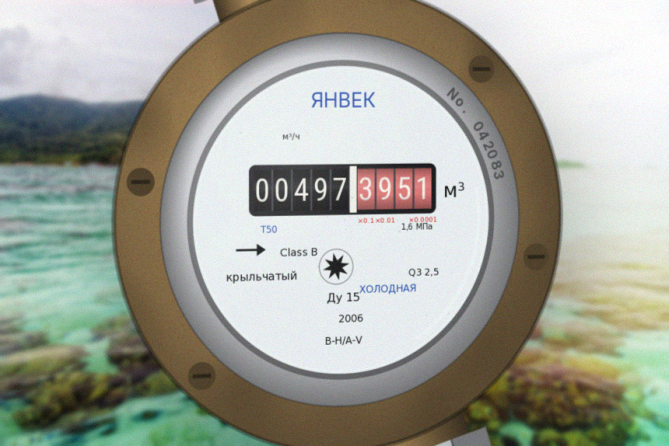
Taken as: 497.3951 m³
